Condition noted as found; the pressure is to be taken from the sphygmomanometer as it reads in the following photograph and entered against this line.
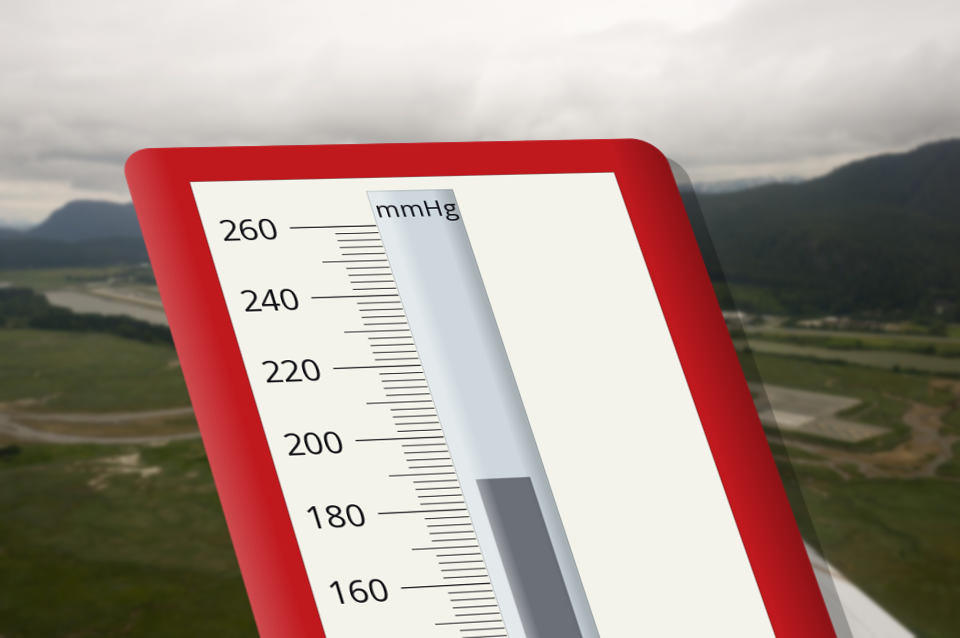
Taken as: 188 mmHg
